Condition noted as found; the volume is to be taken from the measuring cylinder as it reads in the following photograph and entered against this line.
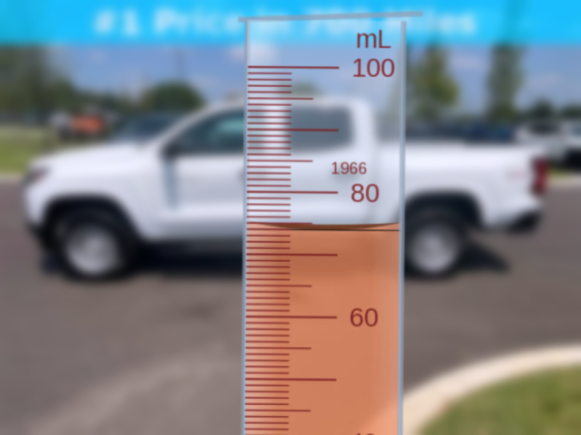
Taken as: 74 mL
